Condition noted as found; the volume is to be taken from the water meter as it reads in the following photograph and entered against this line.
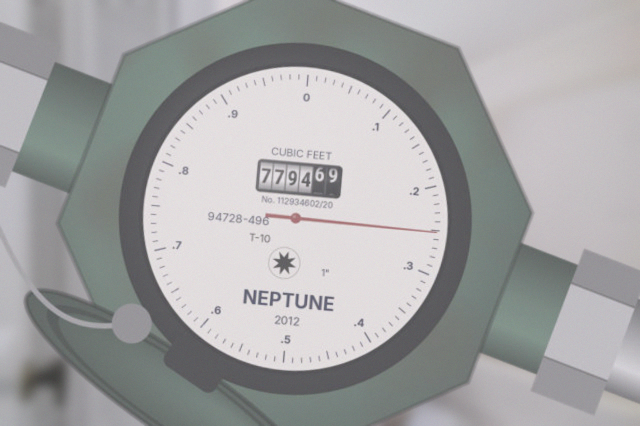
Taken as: 779469.25 ft³
